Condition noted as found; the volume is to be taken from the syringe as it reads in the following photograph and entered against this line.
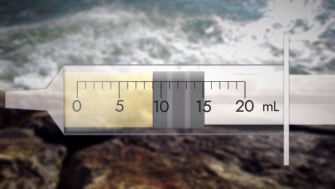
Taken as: 9 mL
